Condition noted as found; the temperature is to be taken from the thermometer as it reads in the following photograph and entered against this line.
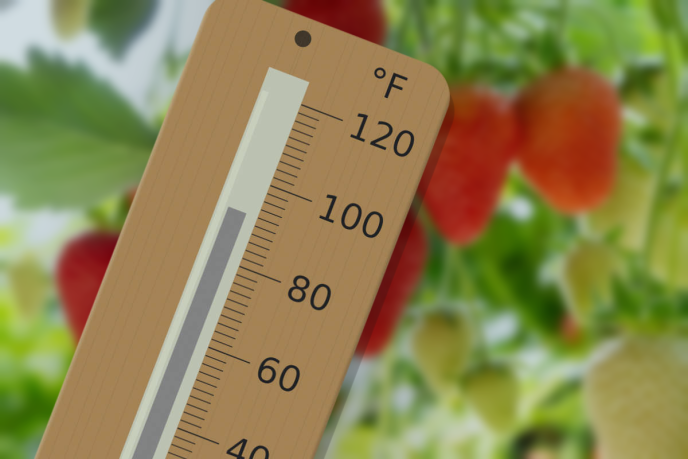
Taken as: 92 °F
